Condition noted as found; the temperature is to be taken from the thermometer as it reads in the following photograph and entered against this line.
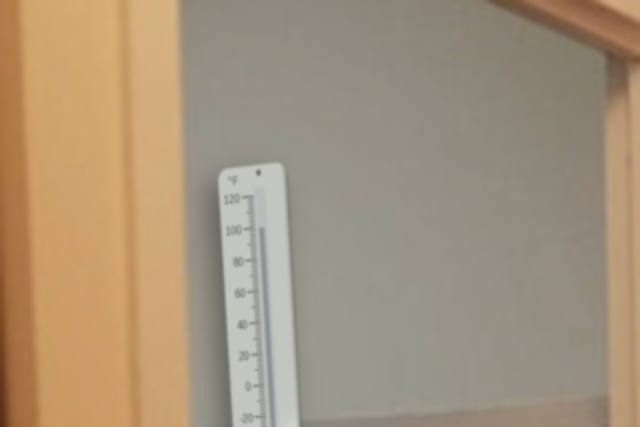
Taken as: 100 °F
